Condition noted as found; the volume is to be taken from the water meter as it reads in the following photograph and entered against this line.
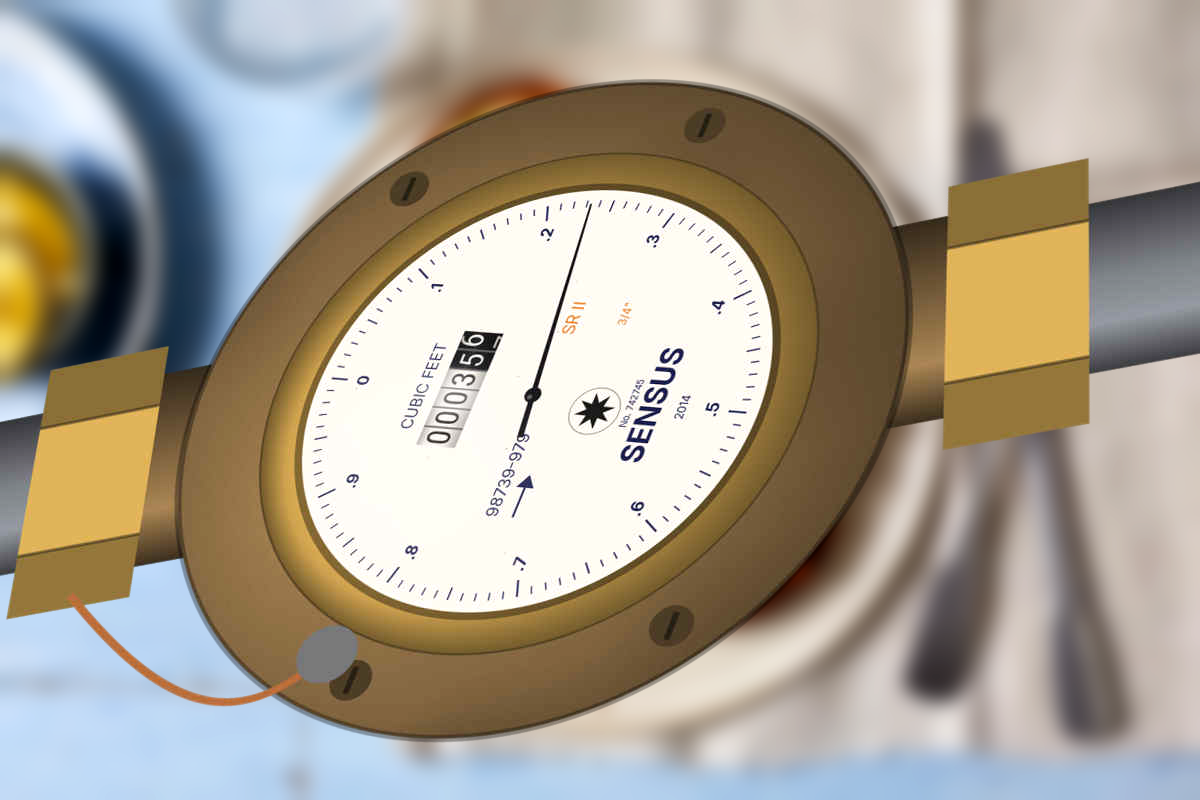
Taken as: 356.23 ft³
